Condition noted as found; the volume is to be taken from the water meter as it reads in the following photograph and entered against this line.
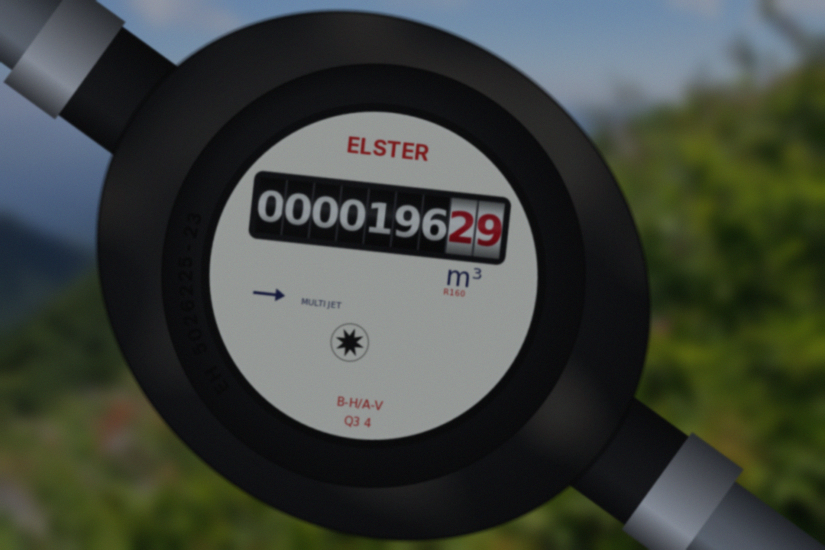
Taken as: 196.29 m³
